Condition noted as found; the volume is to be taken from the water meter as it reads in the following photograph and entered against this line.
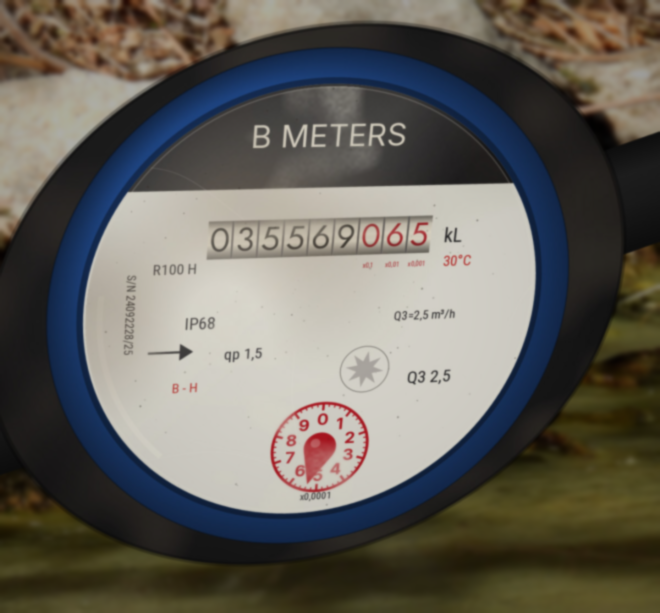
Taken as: 35569.0655 kL
